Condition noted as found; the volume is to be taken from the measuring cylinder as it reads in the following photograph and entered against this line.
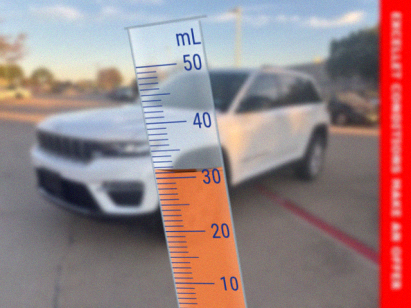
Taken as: 31 mL
